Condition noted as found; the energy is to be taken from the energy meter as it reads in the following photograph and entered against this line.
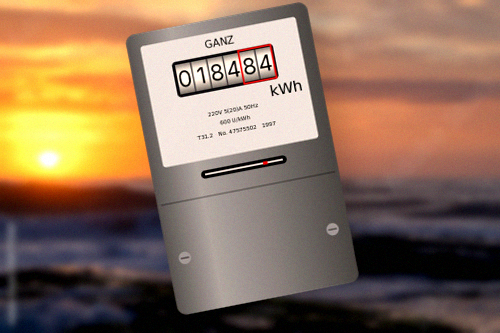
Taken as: 184.84 kWh
